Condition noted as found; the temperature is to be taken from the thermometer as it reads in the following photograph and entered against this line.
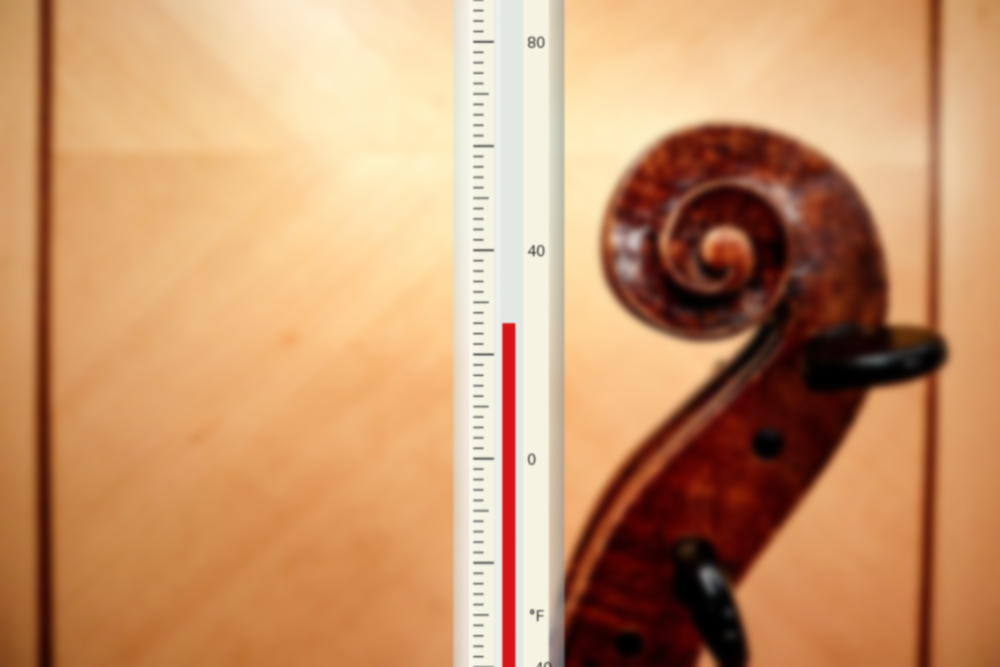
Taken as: 26 °F
